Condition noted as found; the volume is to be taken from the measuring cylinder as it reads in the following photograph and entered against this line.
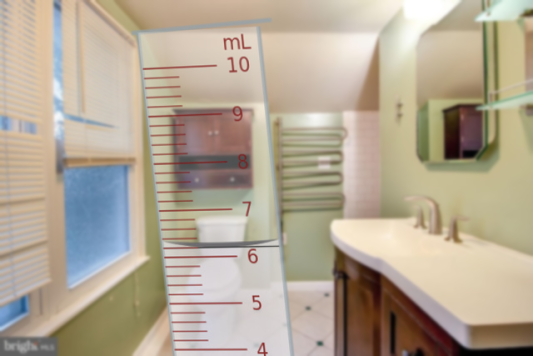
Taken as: 6.2 mL
